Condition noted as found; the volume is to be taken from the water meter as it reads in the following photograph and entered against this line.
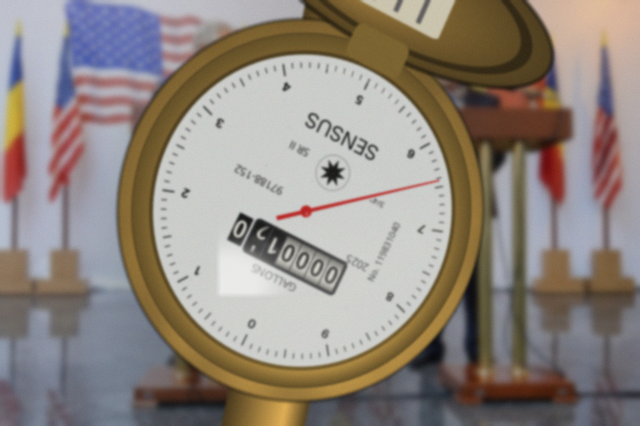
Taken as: 116.4 gal
